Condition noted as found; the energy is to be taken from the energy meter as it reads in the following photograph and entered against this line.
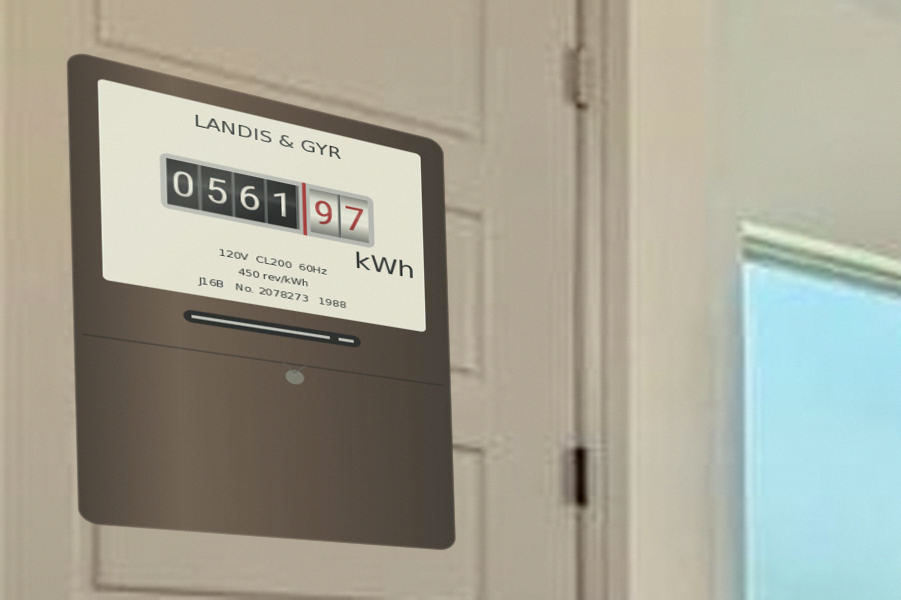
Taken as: 561.97 kWh
